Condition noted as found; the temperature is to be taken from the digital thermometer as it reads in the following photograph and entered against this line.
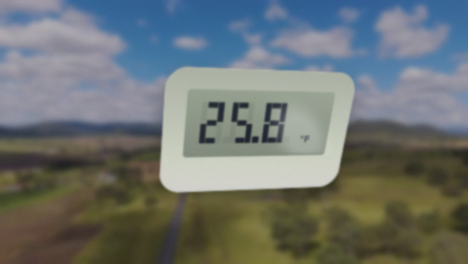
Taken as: 25.8 °F
